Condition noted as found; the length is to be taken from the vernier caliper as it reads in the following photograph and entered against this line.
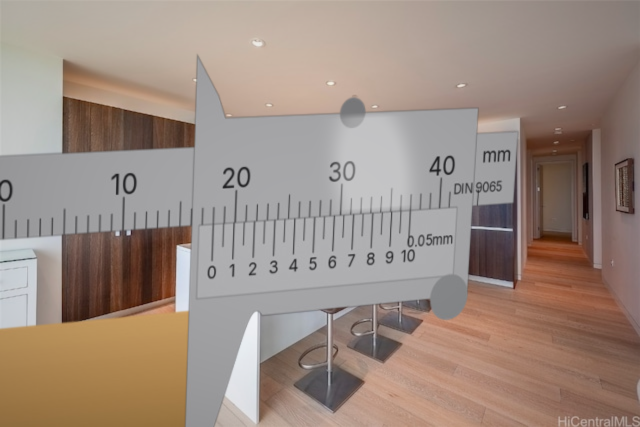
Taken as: 18.0 mm
